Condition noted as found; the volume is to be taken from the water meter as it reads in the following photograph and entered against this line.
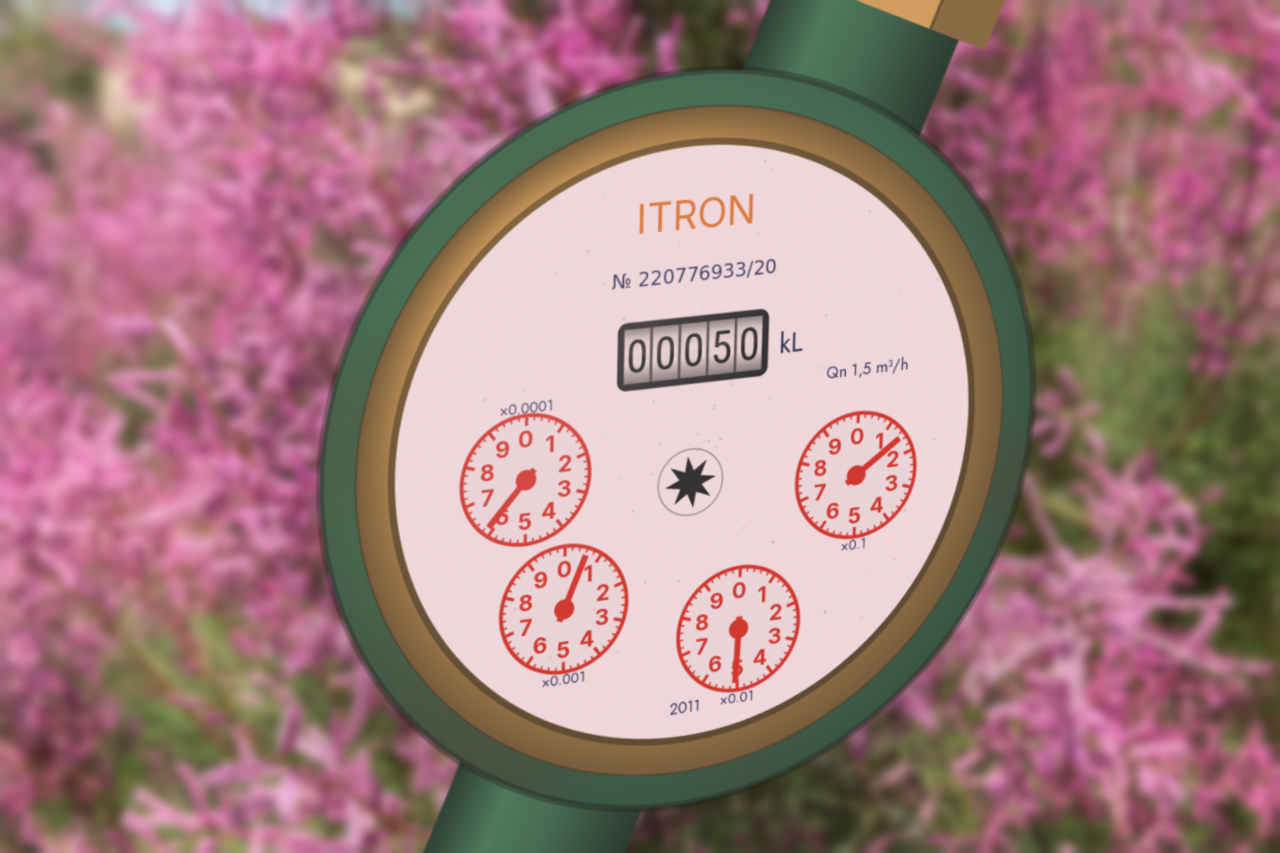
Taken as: 50.1506 kL
